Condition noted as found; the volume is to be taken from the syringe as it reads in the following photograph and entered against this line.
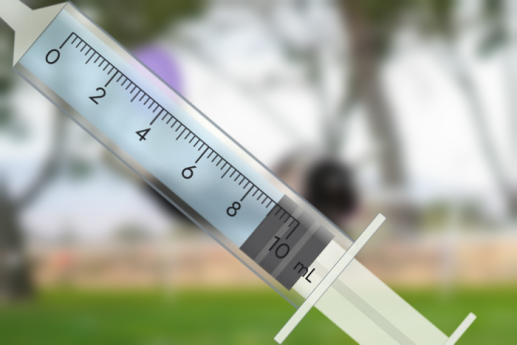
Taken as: 9 mL
